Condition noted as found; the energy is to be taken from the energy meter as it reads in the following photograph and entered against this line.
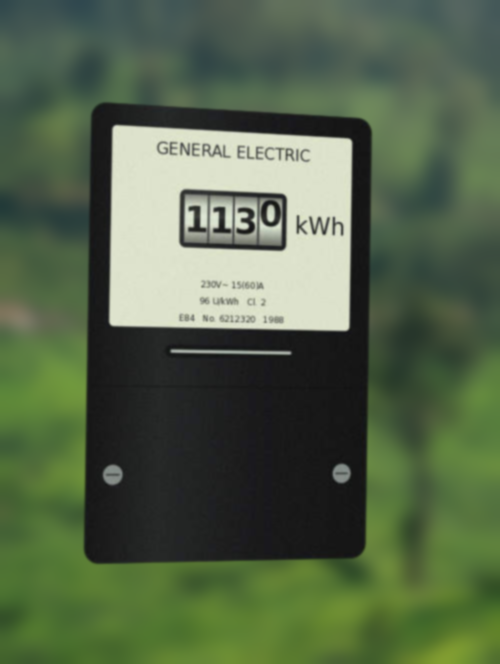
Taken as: 1130 kWh
